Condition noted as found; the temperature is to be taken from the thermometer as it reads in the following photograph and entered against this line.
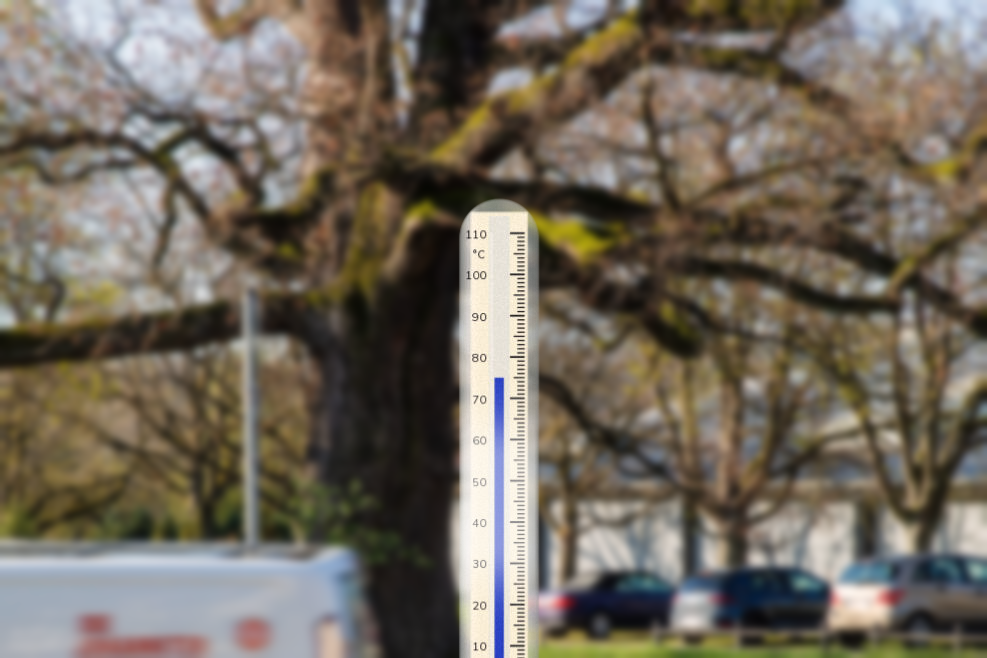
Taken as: 75 °C
